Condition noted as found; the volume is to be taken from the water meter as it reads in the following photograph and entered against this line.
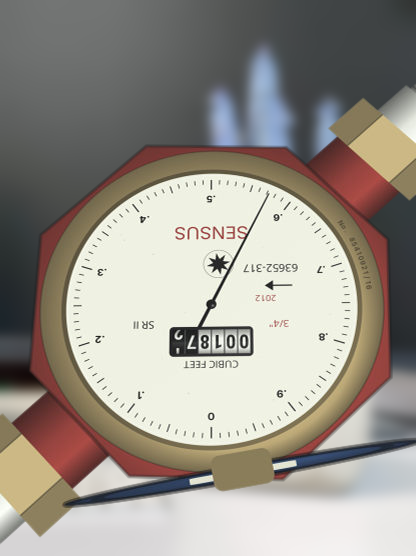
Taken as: 1871.57 ft³
